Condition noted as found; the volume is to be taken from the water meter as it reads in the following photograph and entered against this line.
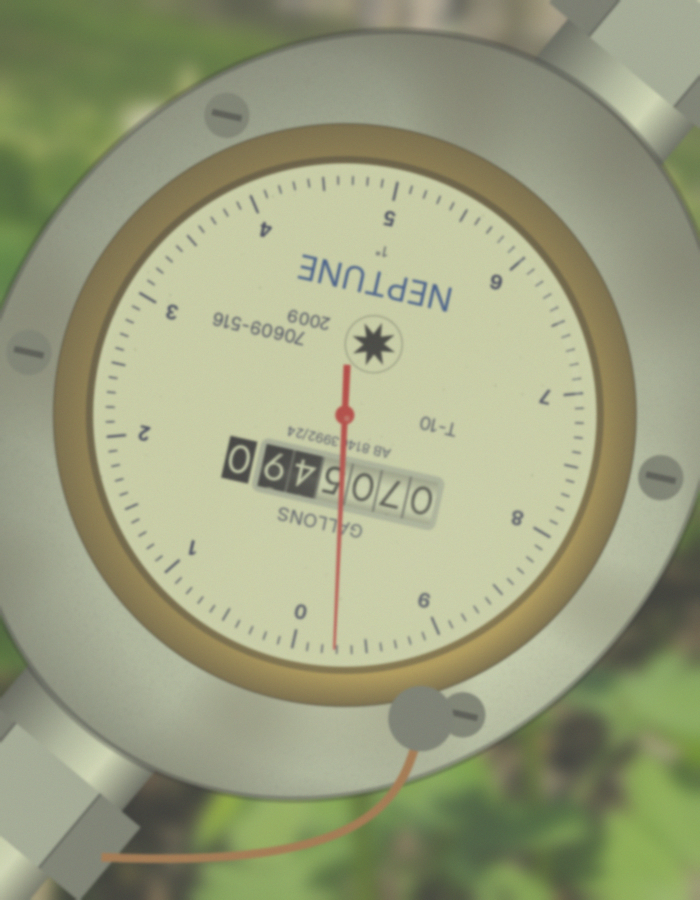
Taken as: 705489.7 gal
